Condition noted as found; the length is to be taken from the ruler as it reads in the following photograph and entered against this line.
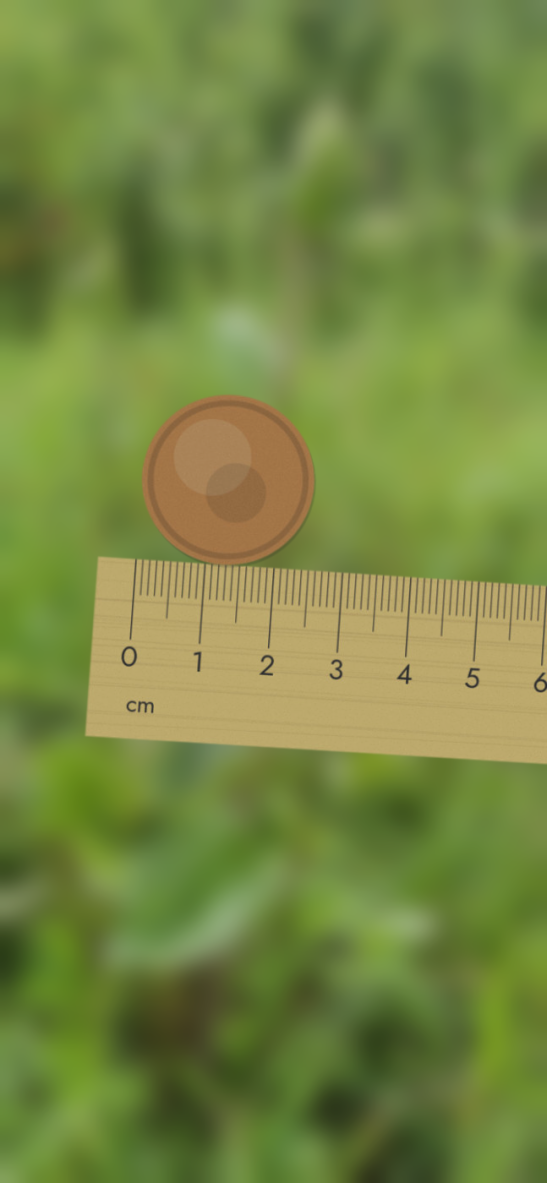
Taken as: 2.5 cm
